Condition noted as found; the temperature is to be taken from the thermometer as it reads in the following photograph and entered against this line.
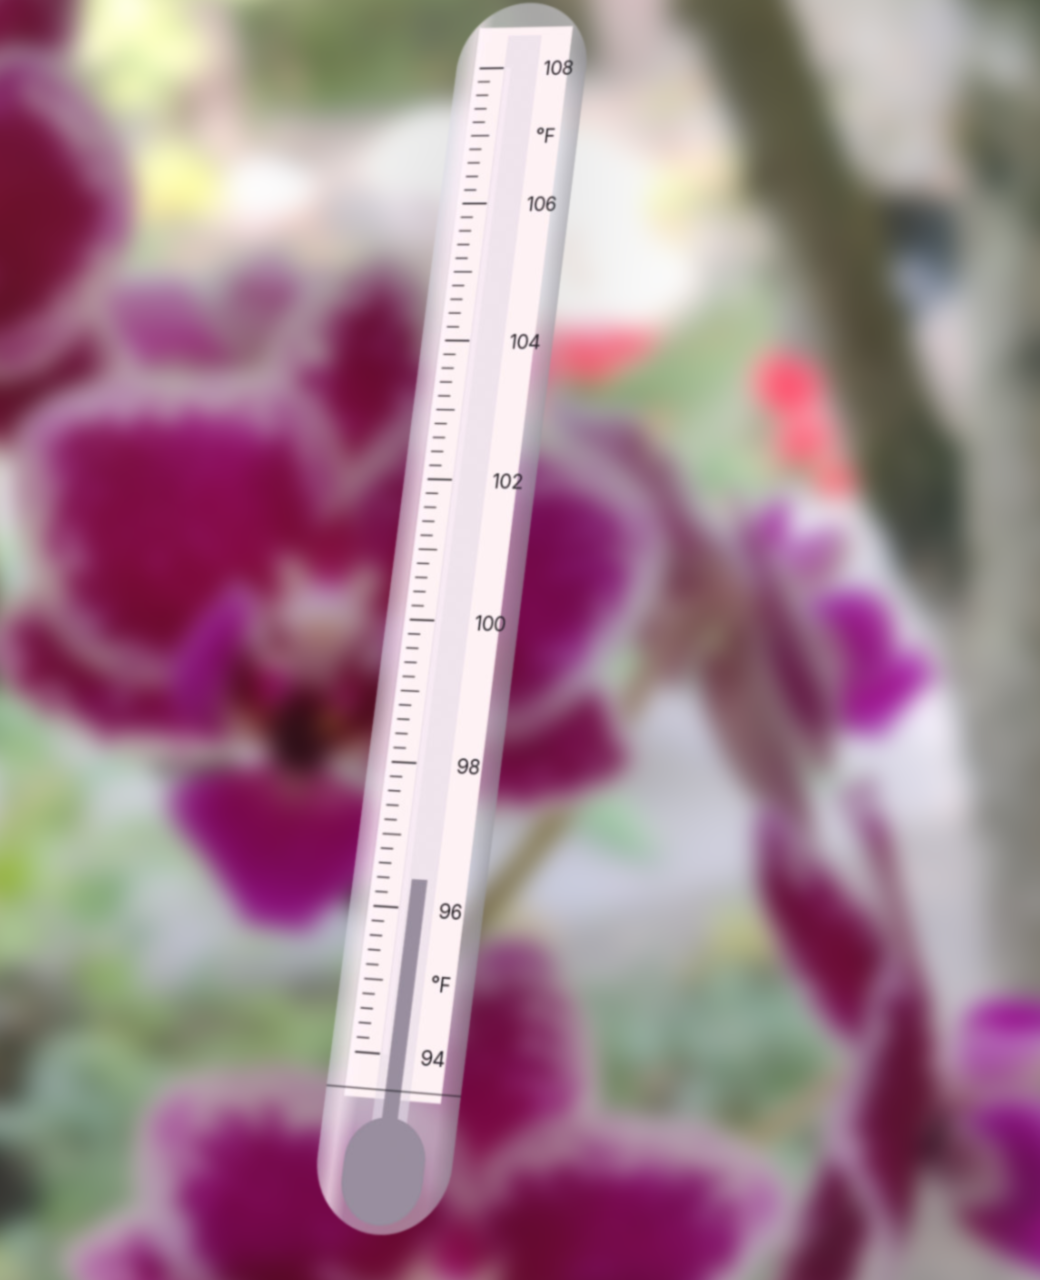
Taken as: 96.4 °F
